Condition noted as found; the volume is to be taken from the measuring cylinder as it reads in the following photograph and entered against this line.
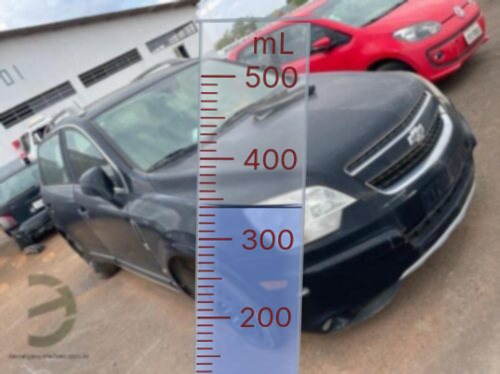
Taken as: 340 mL
